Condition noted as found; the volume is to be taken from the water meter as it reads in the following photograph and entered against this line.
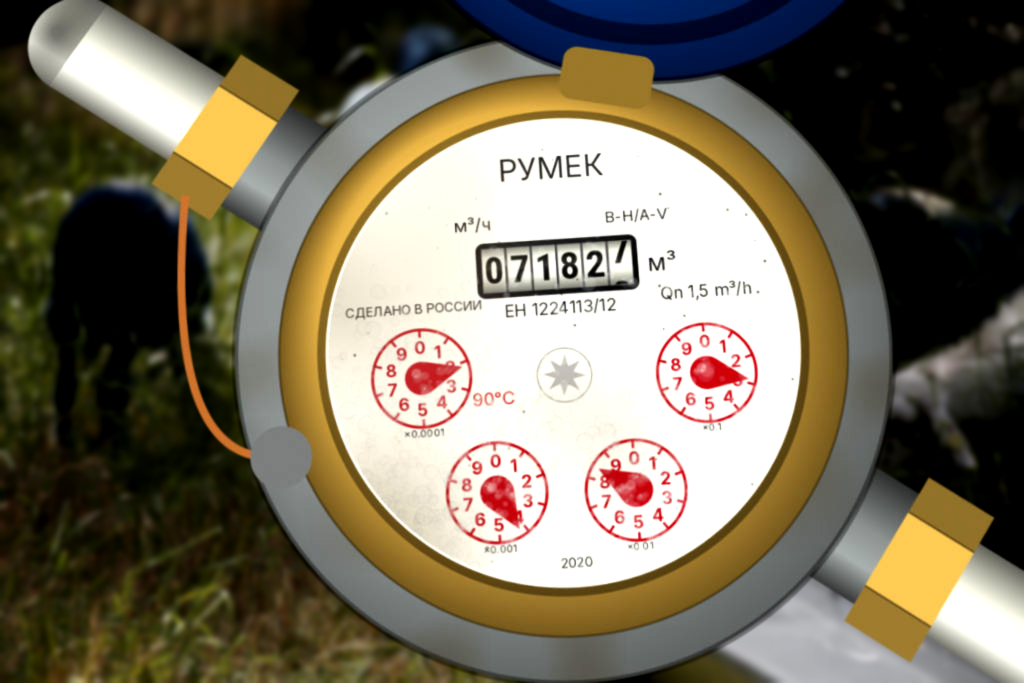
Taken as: 71827.2842 m³
